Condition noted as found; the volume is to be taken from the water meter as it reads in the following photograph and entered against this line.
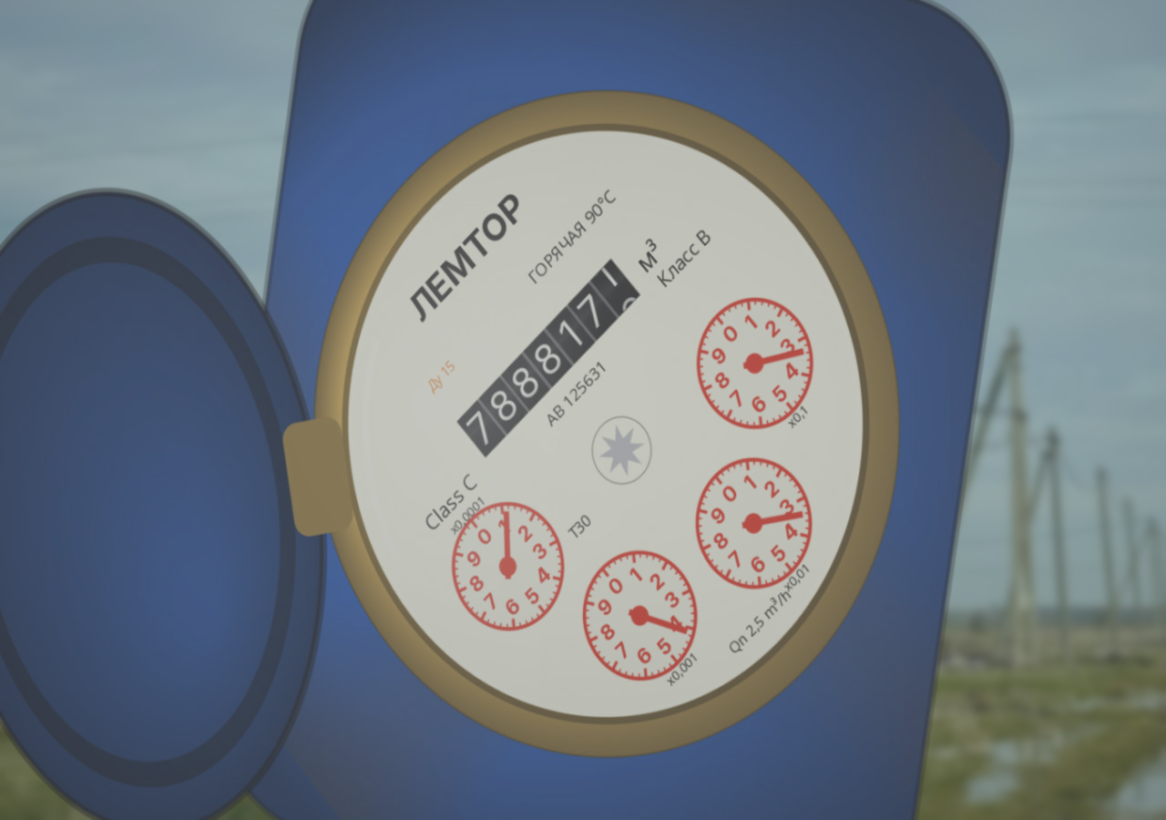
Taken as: 7888171.3341 m³
